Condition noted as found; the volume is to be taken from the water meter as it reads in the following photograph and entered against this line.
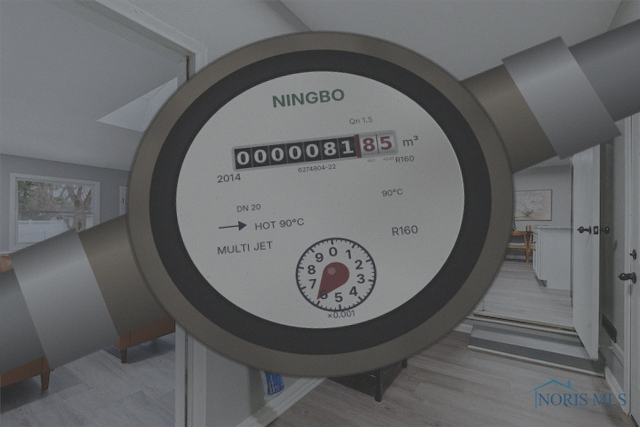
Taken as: 81.856 m³
